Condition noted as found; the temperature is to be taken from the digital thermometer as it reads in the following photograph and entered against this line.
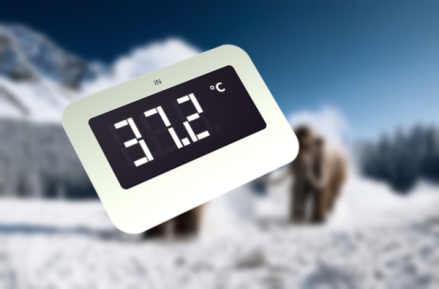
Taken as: 37.2 °C
